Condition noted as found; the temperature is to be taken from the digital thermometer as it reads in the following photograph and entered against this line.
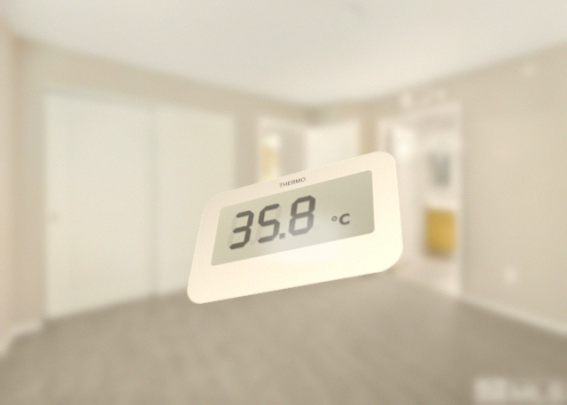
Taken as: 35.8 °C
